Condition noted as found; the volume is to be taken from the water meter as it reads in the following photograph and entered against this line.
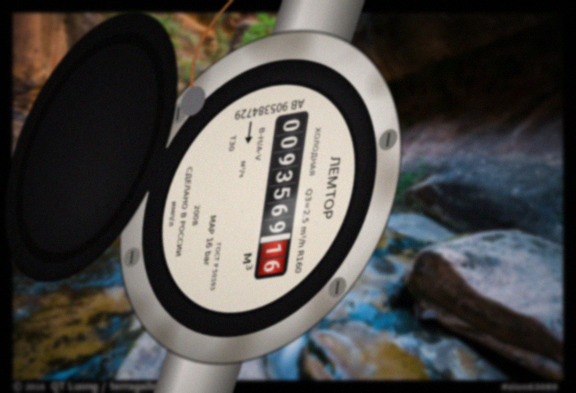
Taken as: 93569.16 m³
